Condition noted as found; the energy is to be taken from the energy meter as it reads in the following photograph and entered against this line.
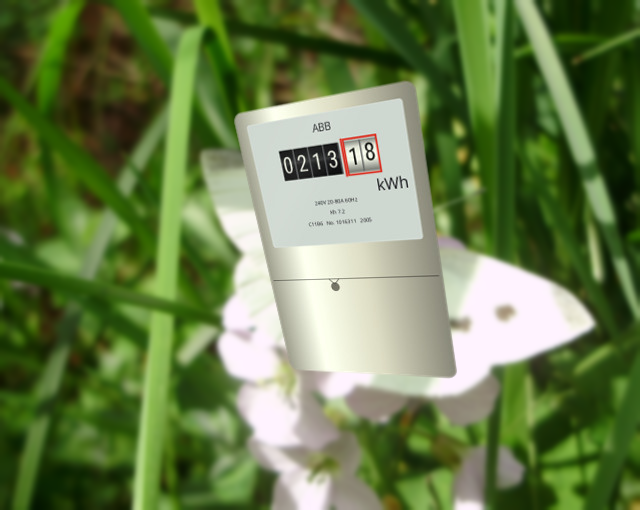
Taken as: 213.18 kWh
